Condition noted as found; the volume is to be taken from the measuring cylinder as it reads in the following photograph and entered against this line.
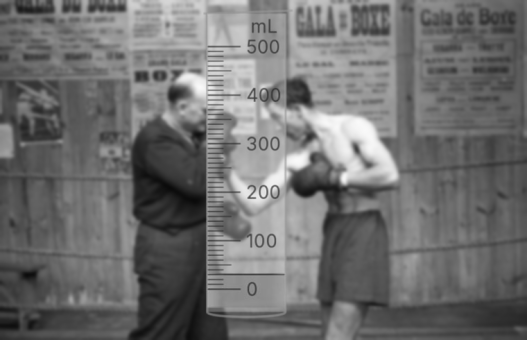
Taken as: 30 mL
